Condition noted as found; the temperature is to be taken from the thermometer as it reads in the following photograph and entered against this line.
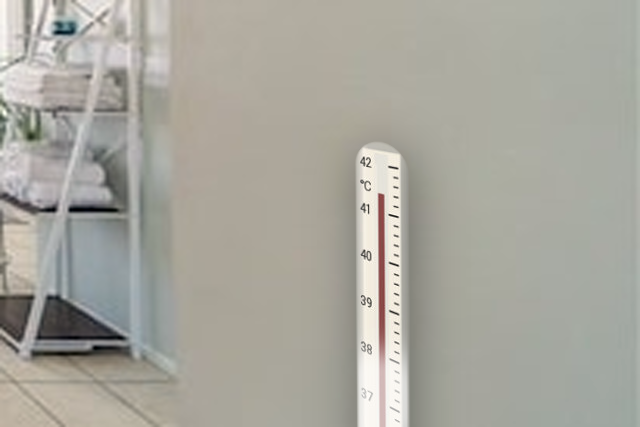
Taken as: 41.4 °C
